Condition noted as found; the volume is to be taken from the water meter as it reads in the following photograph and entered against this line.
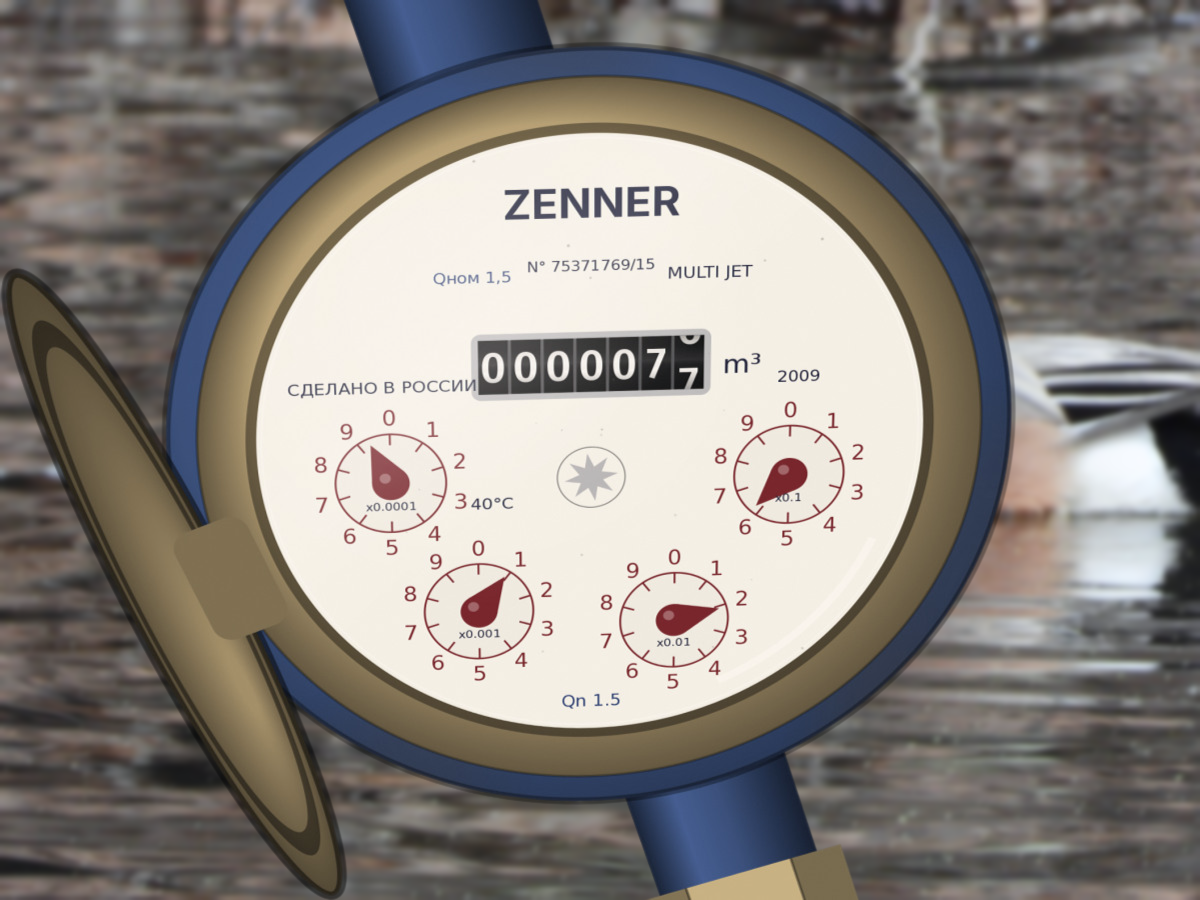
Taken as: 76.6209 m³
